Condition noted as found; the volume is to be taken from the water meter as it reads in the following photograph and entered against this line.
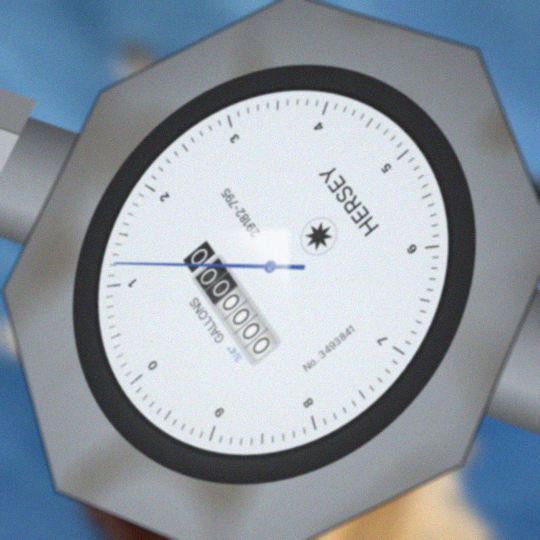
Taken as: 1.2 gal
